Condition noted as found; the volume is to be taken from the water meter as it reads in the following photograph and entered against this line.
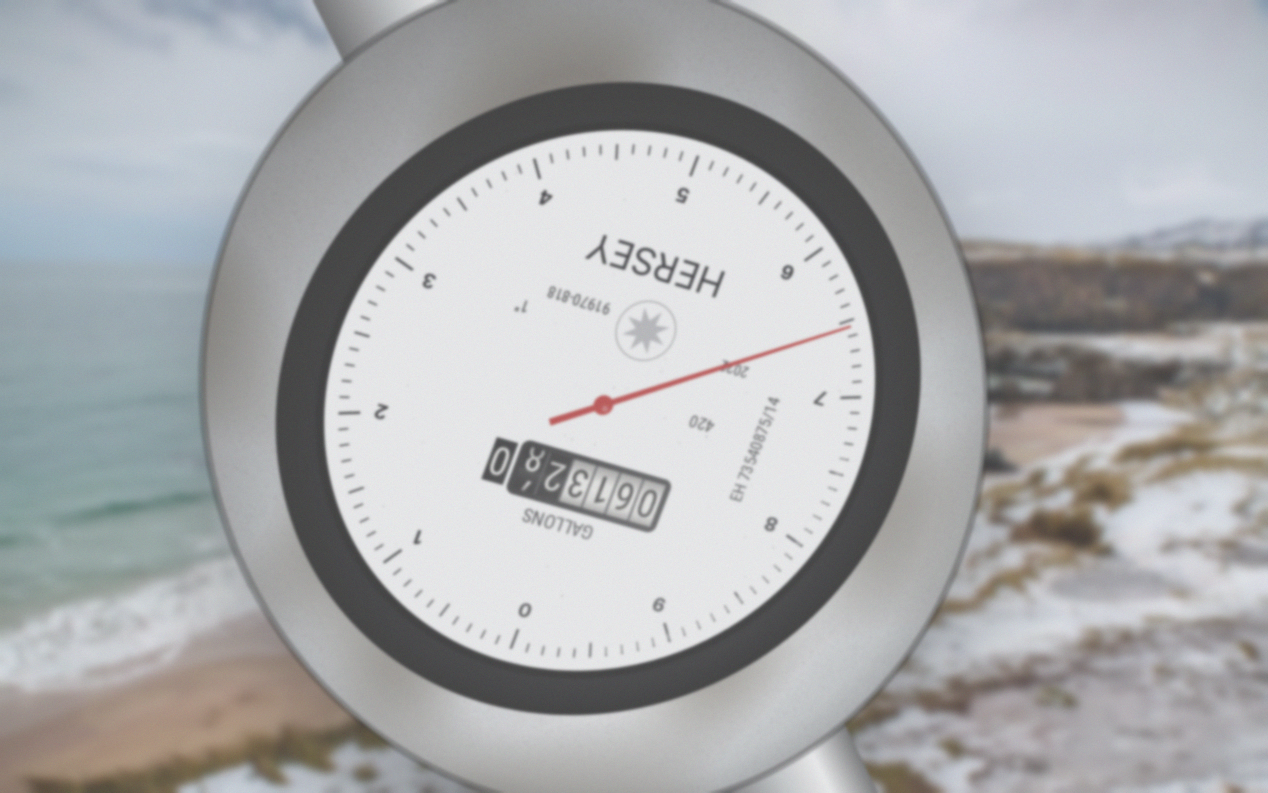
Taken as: 613276.5 gal
